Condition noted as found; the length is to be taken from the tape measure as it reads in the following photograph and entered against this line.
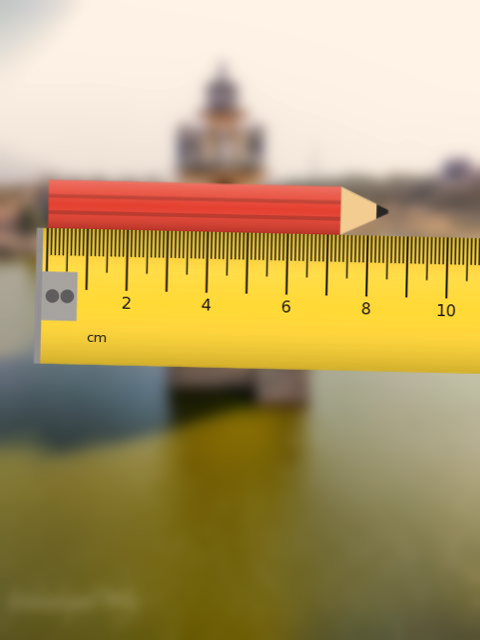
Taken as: 8.5 cm
